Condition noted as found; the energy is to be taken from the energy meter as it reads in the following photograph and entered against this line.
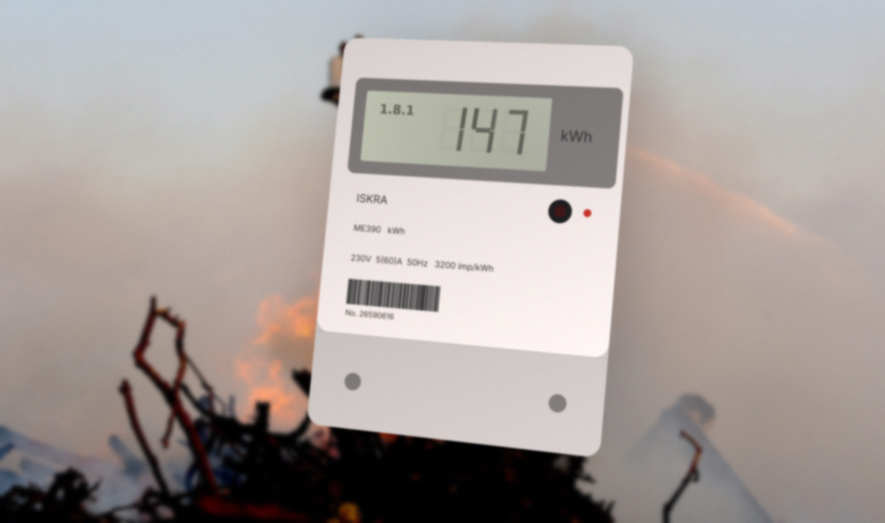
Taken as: 147 kWh
